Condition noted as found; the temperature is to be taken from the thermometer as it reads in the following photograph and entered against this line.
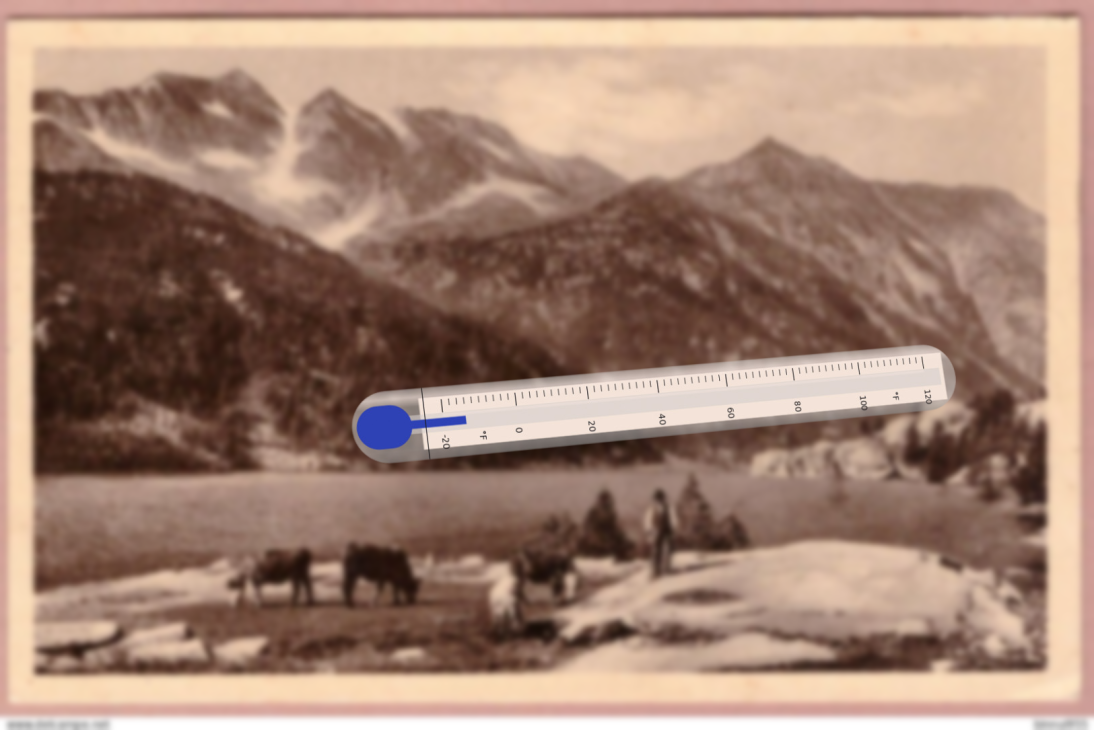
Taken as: -14 °F
